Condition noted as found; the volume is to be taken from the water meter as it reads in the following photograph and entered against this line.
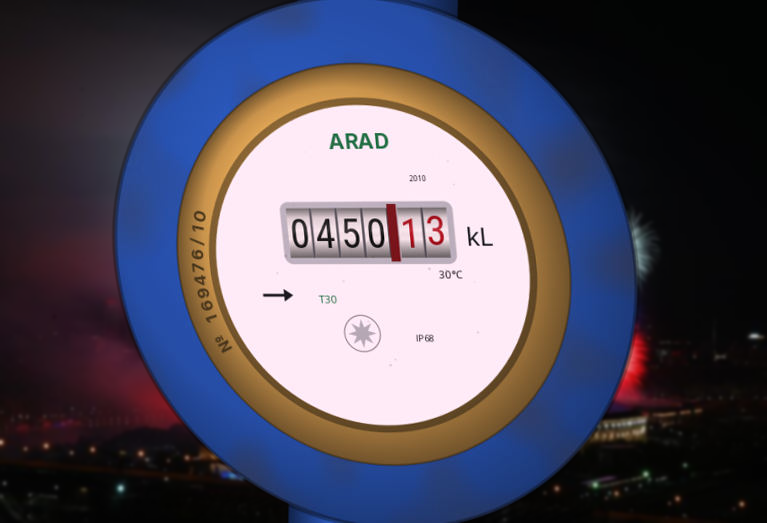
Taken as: 450.13 kL
